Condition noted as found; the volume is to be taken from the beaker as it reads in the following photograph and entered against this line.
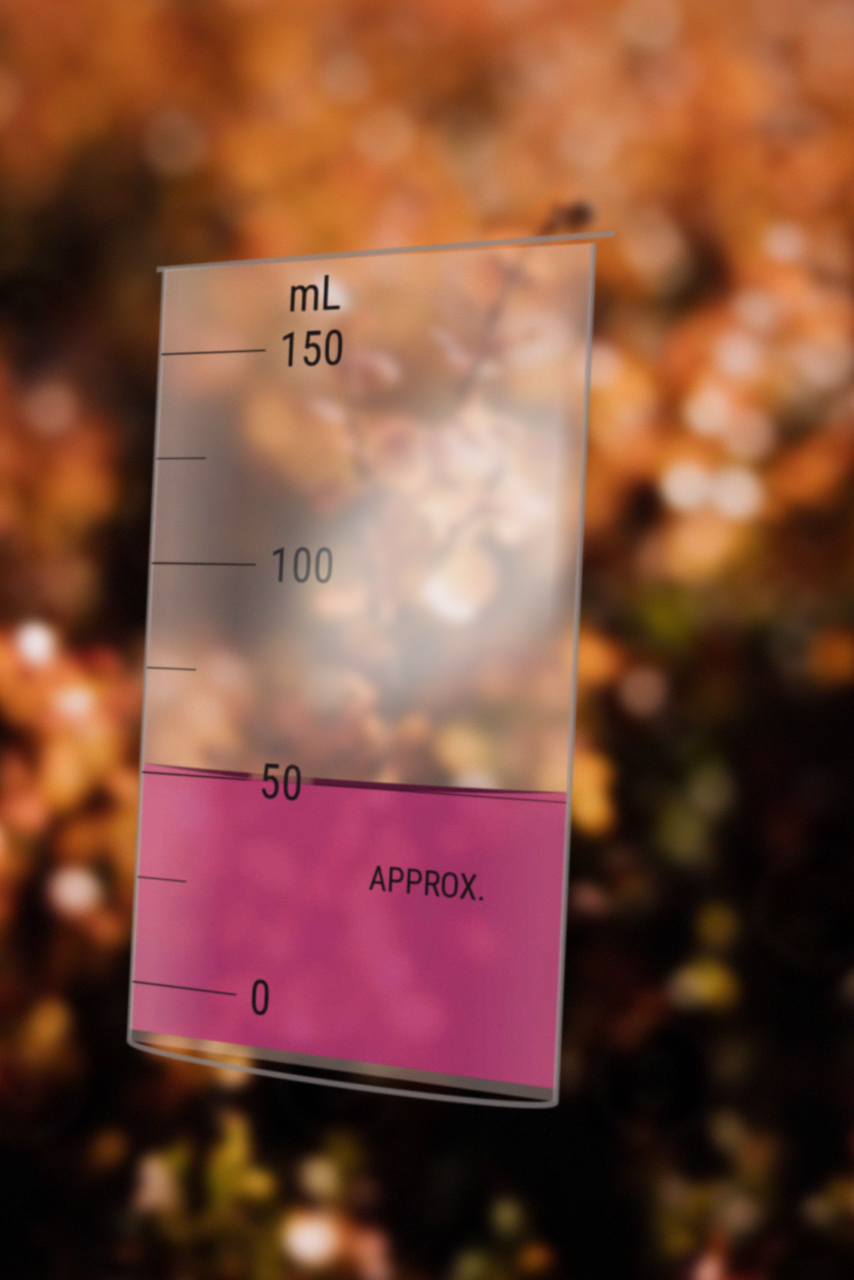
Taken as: 50 mL
